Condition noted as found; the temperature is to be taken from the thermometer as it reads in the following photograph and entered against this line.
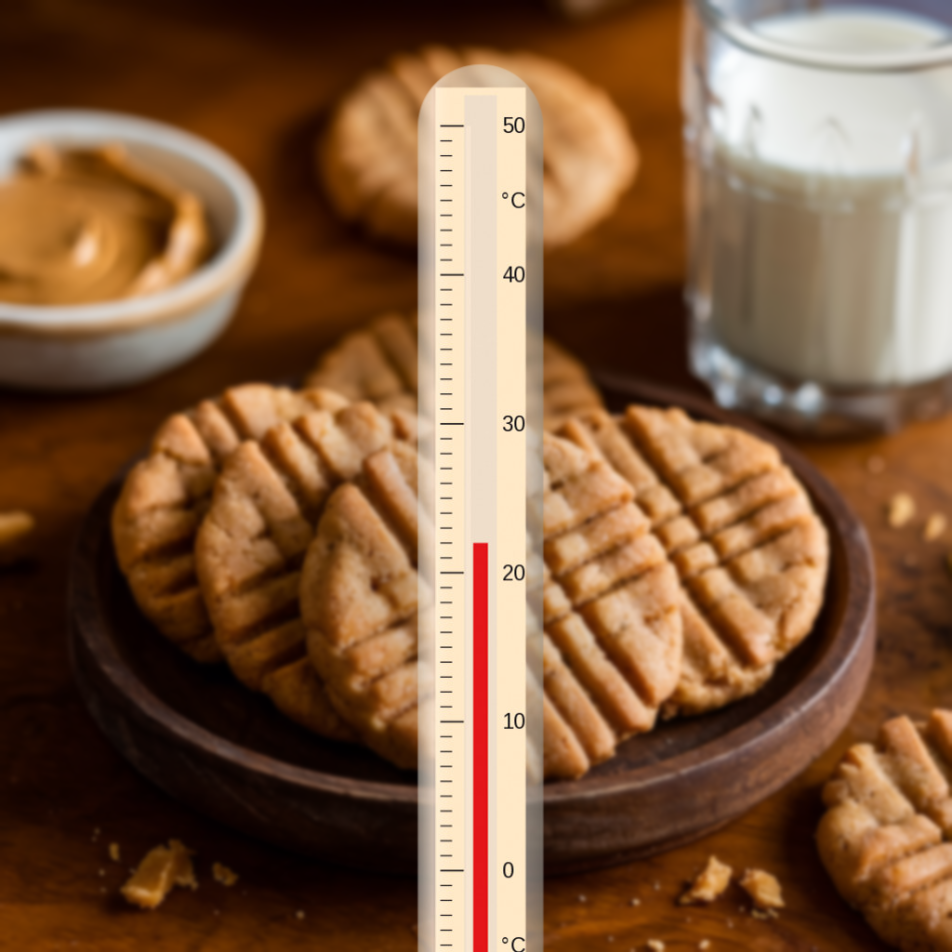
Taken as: 22 °C
